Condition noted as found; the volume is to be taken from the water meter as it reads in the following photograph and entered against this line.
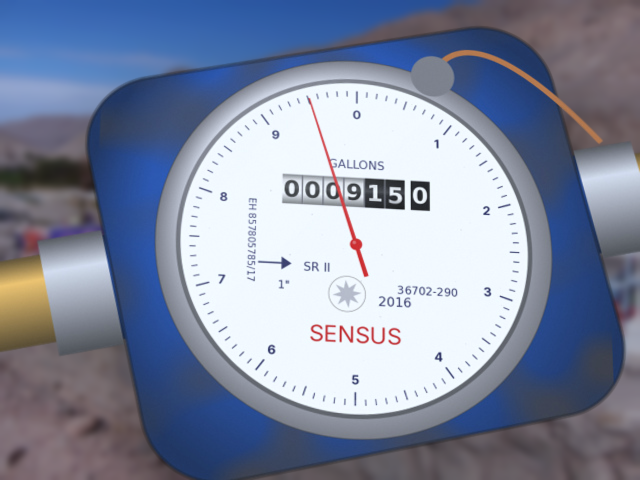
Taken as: 9149.5 gal
